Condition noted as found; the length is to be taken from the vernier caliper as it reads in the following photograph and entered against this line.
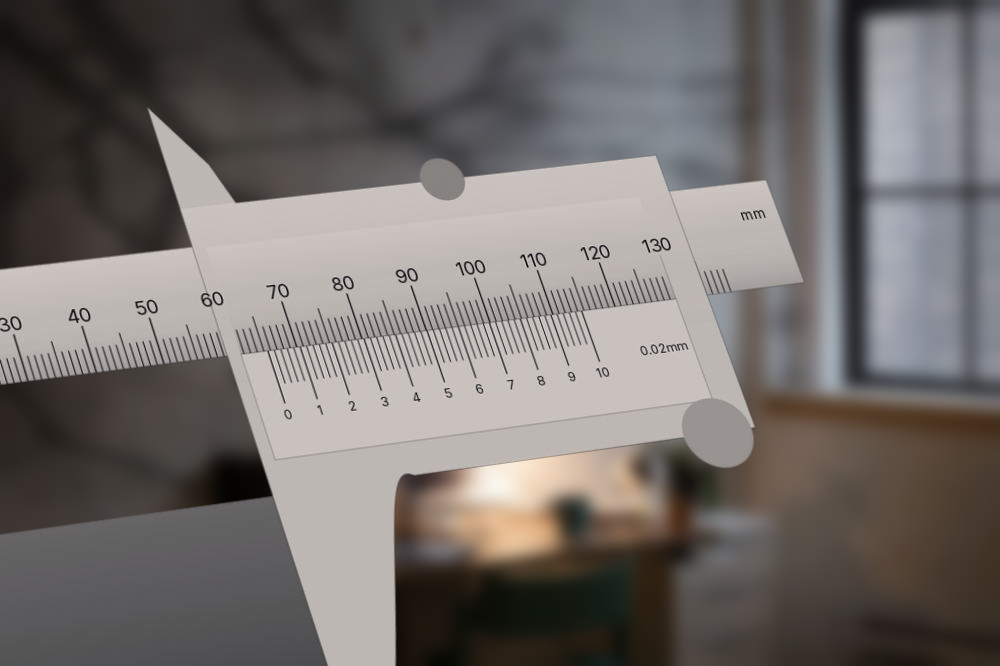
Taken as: 65.6 mm
